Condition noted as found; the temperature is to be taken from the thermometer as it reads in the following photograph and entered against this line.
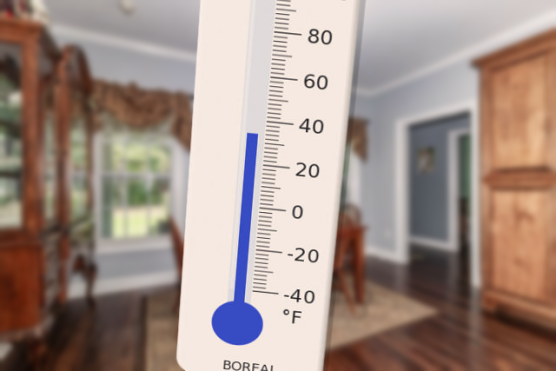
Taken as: 34 °F
